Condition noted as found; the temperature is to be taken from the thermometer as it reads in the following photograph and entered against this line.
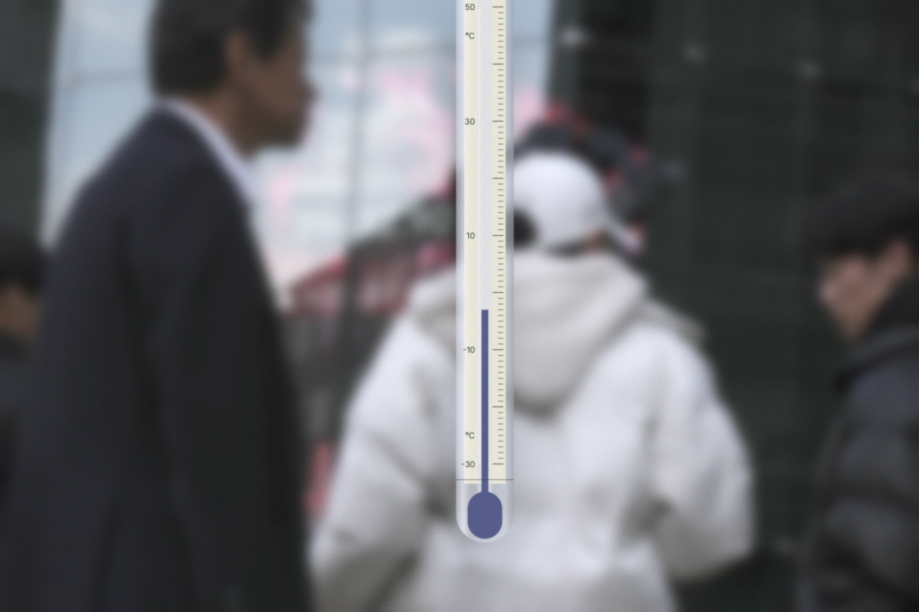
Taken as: -3 °C
